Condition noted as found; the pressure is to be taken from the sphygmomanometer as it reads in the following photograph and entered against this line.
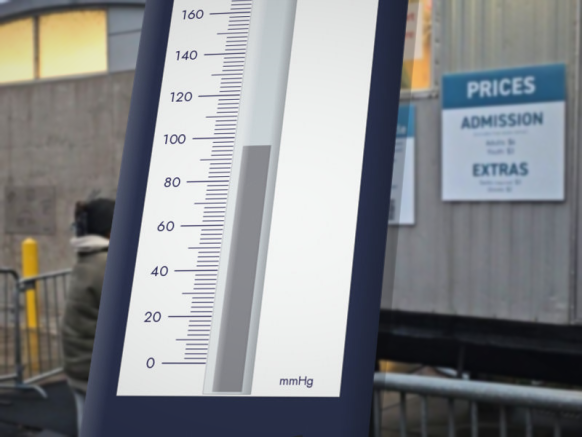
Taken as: 96 mmHg
